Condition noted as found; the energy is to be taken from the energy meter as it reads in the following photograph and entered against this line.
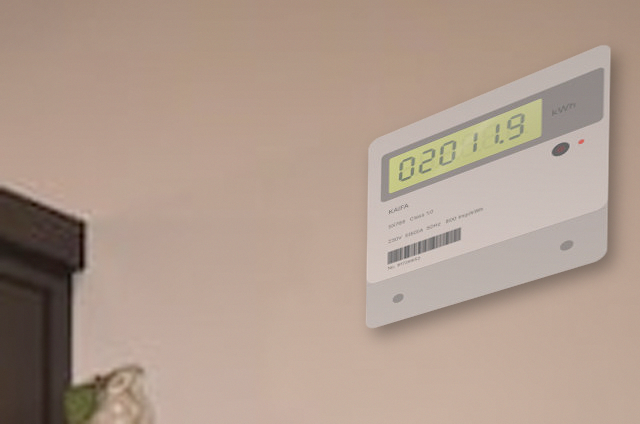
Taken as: 2011.9 kWh
